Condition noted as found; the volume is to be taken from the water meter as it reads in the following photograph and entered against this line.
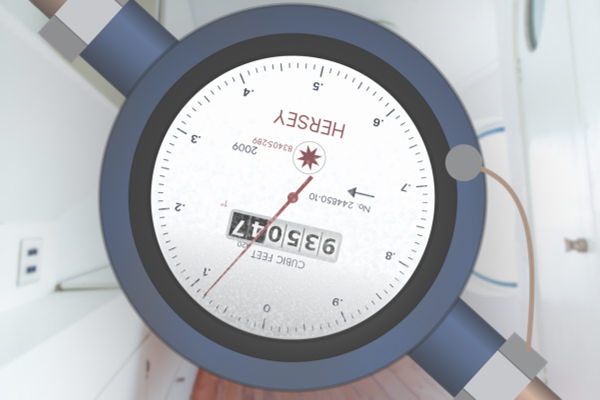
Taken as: 935047.08 ft³
